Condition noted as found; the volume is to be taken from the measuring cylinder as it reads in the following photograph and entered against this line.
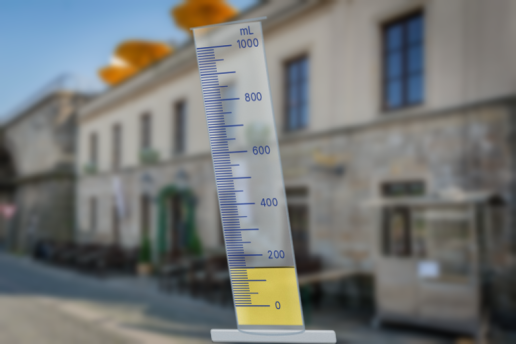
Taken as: 150 mL
